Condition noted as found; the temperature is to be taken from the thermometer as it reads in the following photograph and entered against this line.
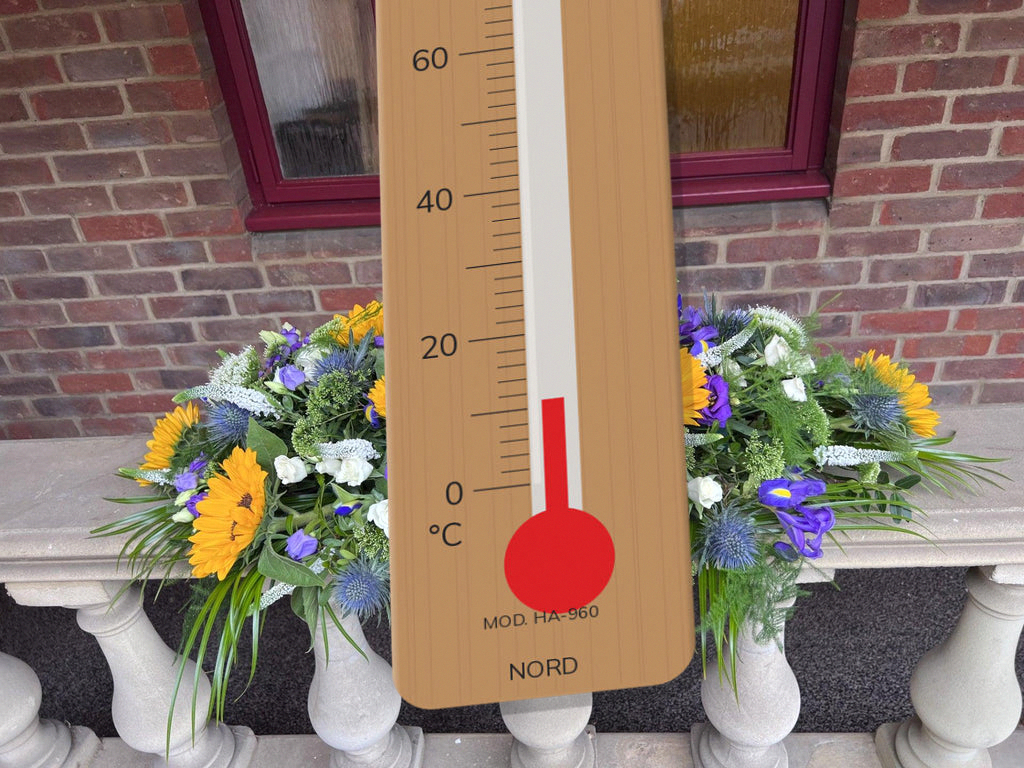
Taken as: 11 °C
